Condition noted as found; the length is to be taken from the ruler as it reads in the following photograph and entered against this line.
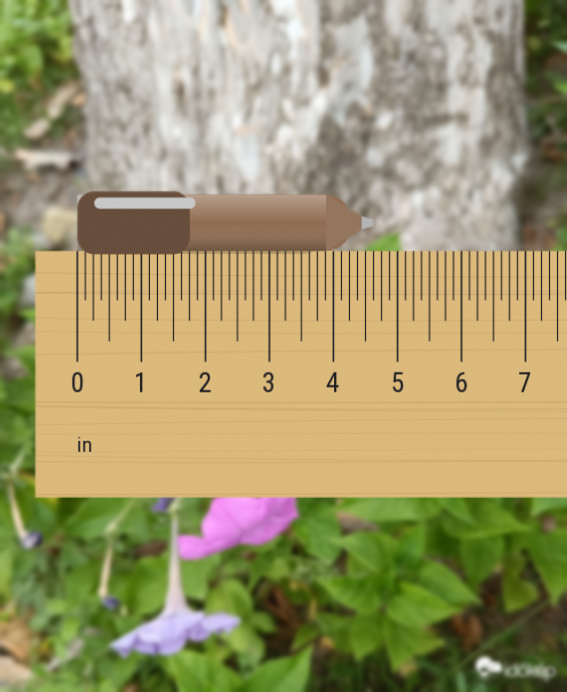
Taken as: 4.625 in
